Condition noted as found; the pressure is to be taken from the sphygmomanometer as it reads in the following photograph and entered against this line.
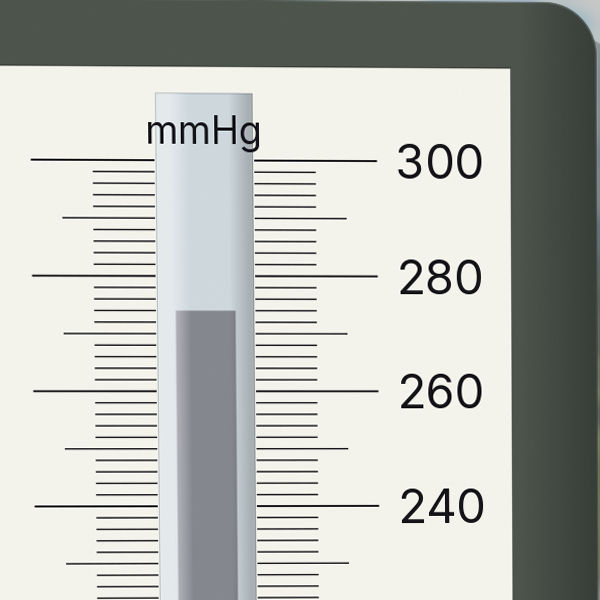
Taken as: 274 mmHg
